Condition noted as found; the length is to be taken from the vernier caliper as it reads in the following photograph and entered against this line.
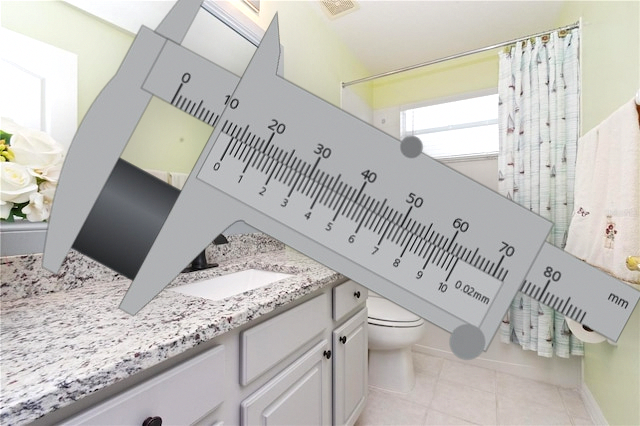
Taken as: 13.5 mm
